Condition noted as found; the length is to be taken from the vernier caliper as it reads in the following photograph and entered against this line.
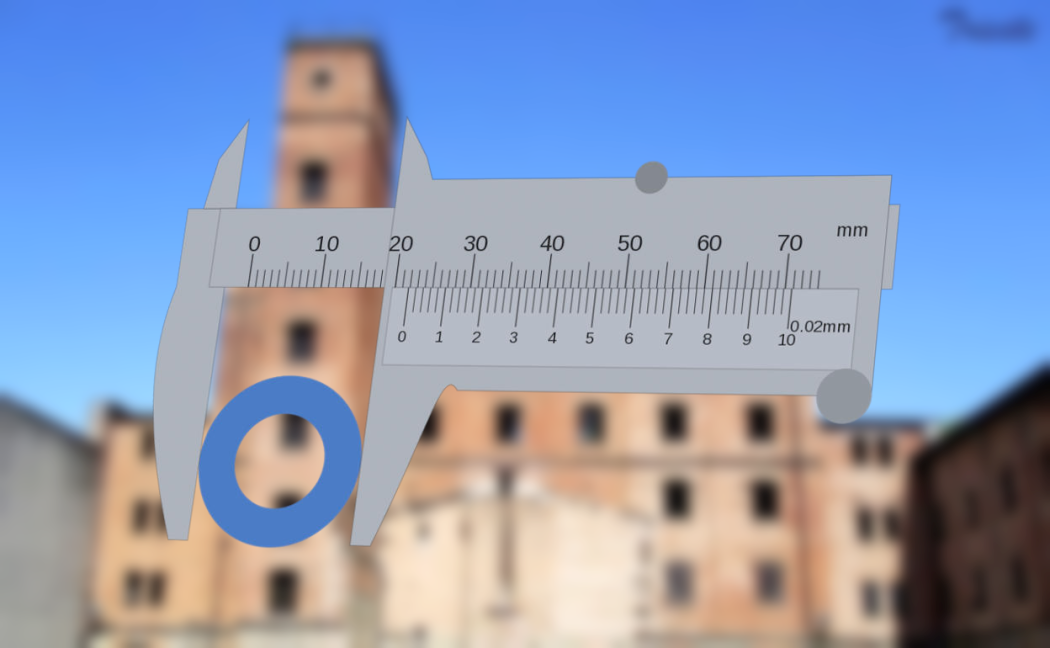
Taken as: 21.8 mm
